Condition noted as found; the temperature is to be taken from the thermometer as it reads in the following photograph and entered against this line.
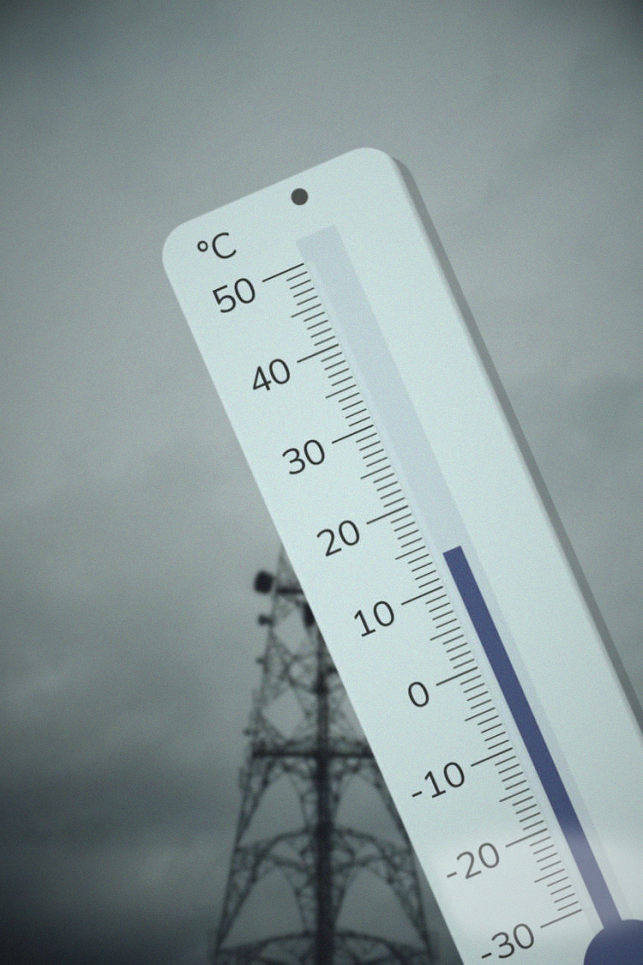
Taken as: 13.5 °C
